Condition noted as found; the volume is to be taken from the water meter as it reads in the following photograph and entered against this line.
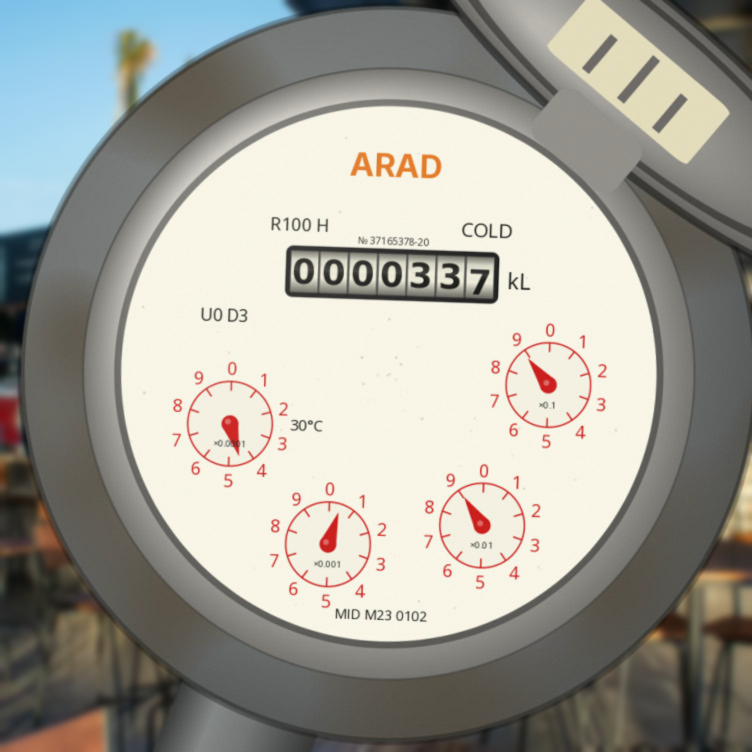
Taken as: 336.8904 kL
